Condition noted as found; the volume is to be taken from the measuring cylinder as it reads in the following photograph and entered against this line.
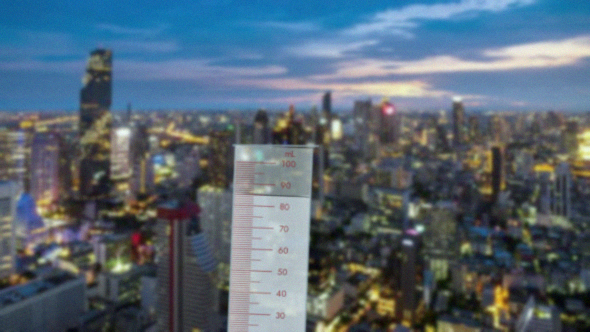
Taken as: 85 mL
